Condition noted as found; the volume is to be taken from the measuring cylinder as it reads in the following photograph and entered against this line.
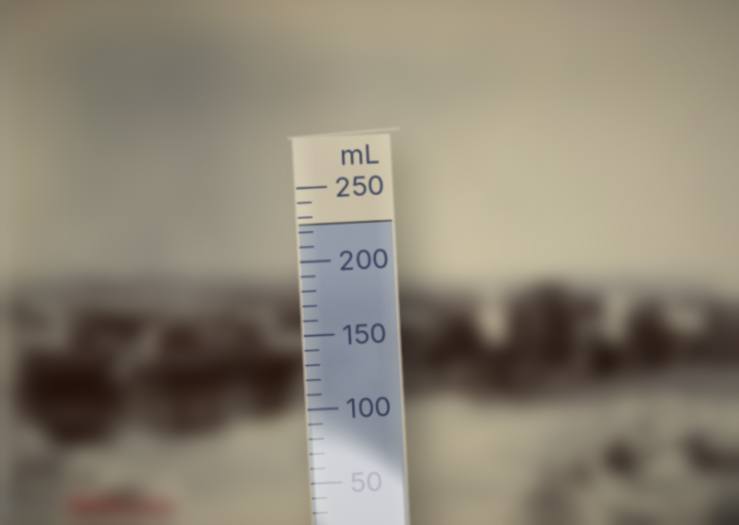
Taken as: 225 mL
